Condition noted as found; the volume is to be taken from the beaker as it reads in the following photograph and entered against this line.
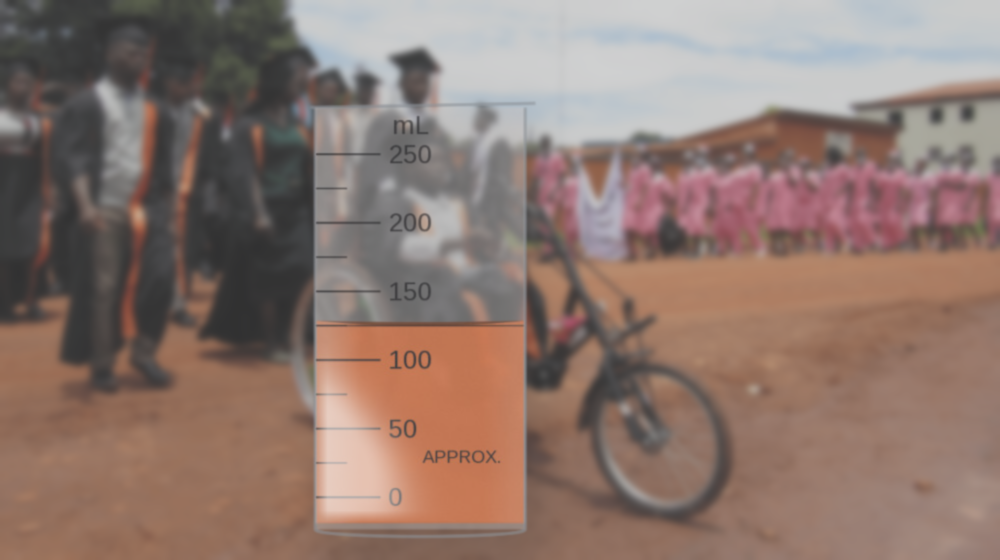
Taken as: 125 mL
